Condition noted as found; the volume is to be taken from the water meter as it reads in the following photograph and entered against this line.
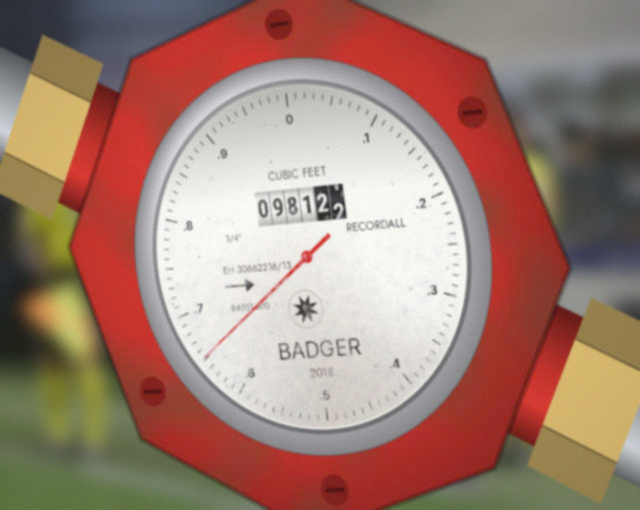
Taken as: 98121.65 ft³
